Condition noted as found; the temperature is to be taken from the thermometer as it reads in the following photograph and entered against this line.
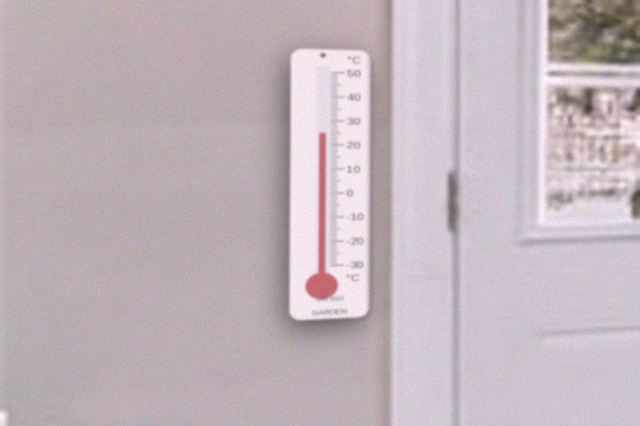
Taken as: 25 °C
